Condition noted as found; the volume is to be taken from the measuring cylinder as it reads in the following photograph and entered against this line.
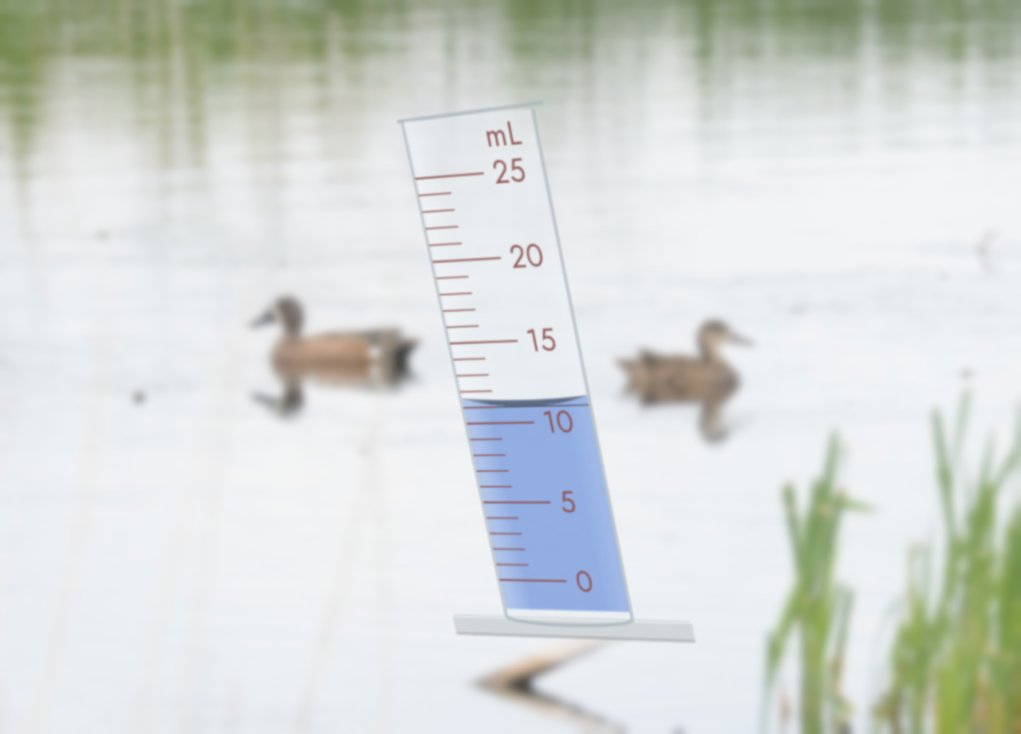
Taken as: 11 mL
